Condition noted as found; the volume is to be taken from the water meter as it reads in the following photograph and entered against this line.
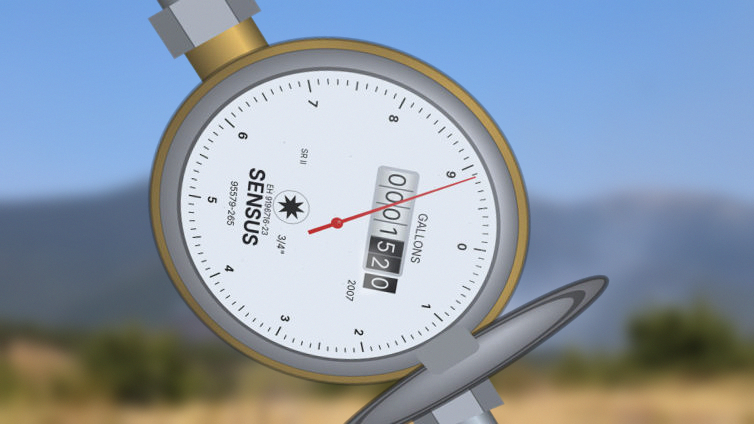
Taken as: 1519.1 gal
